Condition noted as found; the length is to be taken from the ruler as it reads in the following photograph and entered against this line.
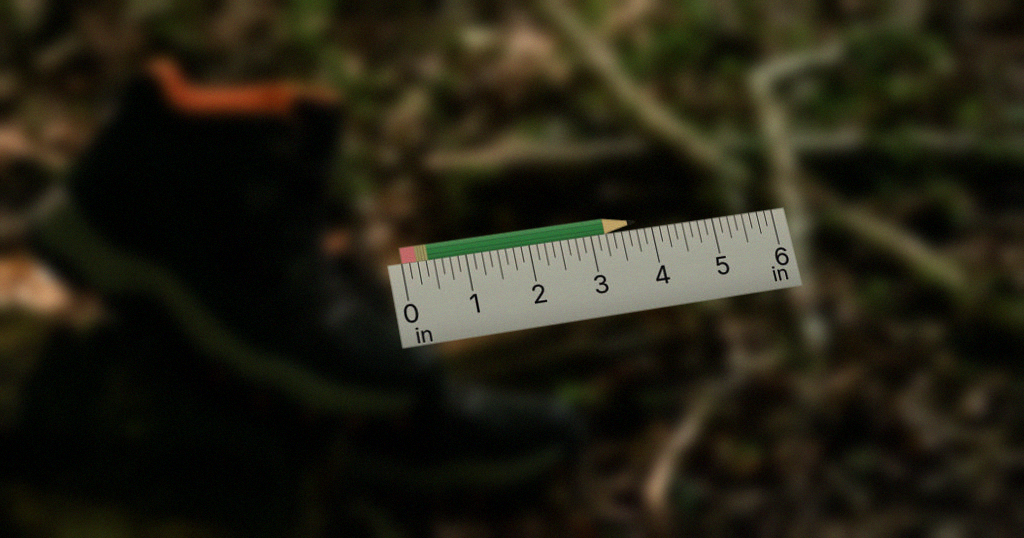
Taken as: 3.75 in
